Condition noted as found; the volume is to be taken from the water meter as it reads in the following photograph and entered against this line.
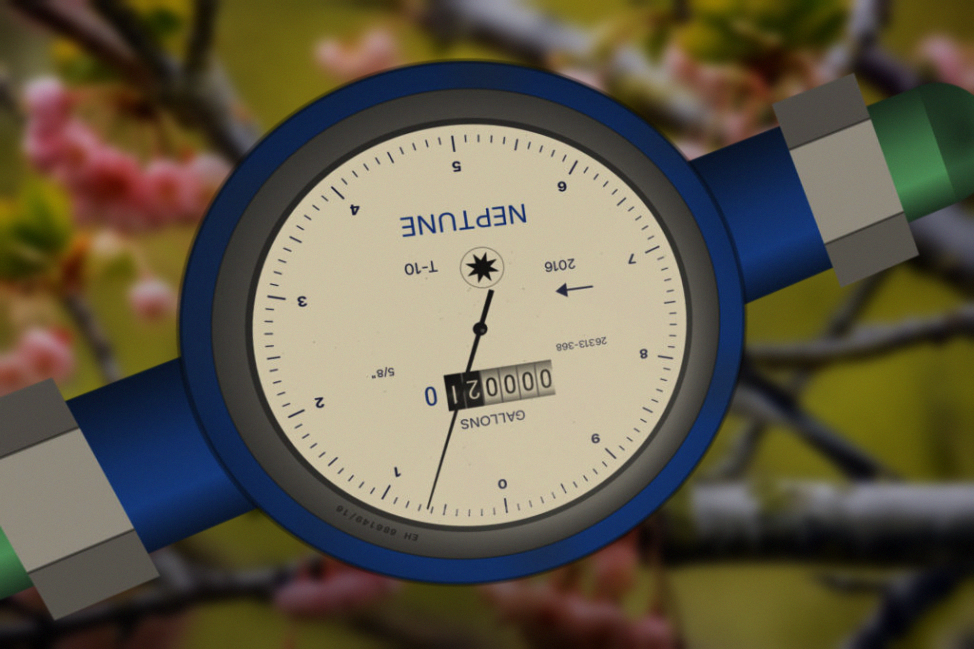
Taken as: 210.6 gal
